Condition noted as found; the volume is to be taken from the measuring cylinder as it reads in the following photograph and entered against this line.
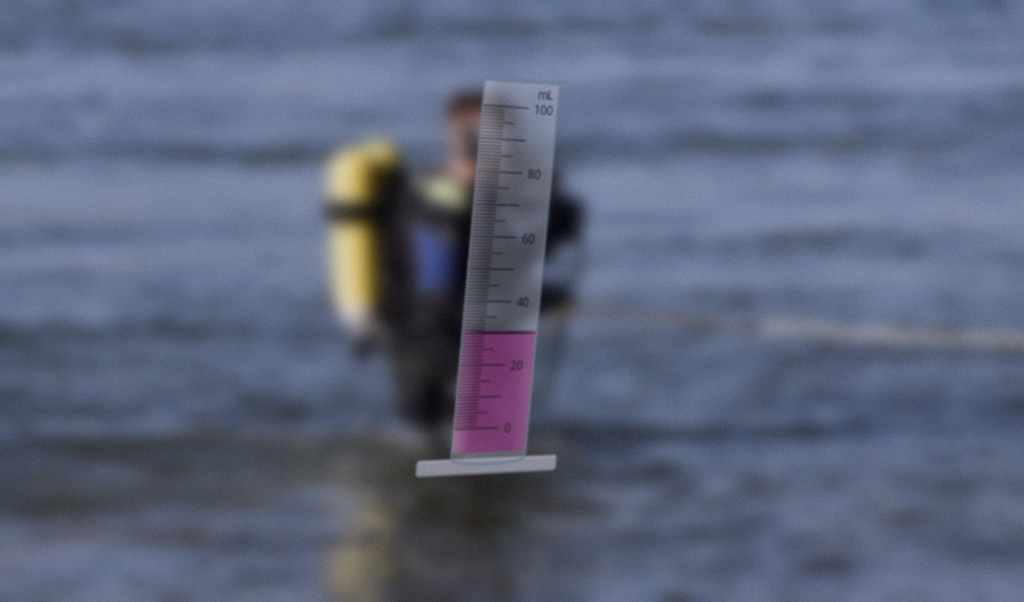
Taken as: 30 mL
